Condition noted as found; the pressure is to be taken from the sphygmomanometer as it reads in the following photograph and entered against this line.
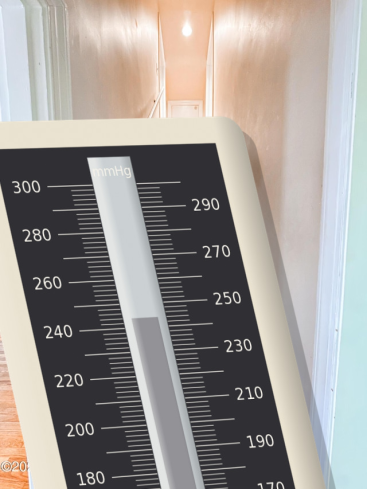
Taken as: 244 mmHg
